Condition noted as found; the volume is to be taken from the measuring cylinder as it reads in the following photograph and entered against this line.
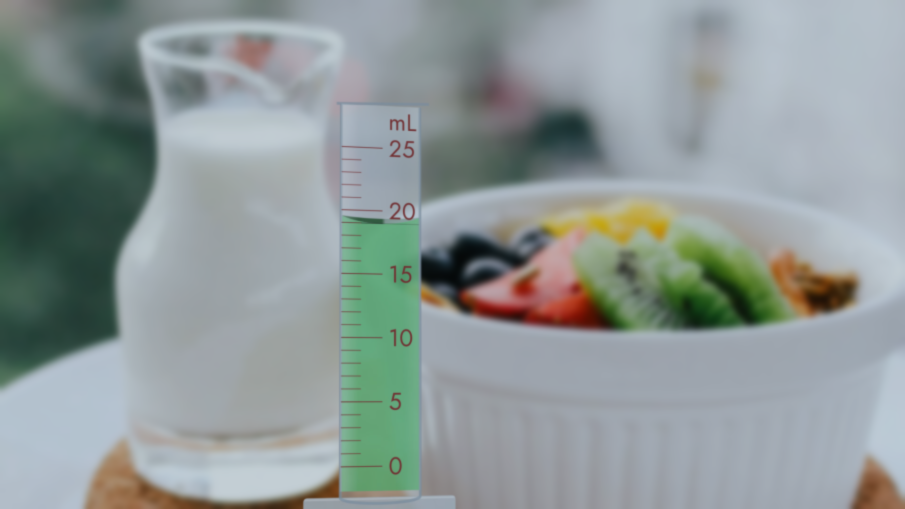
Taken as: 19 mL
